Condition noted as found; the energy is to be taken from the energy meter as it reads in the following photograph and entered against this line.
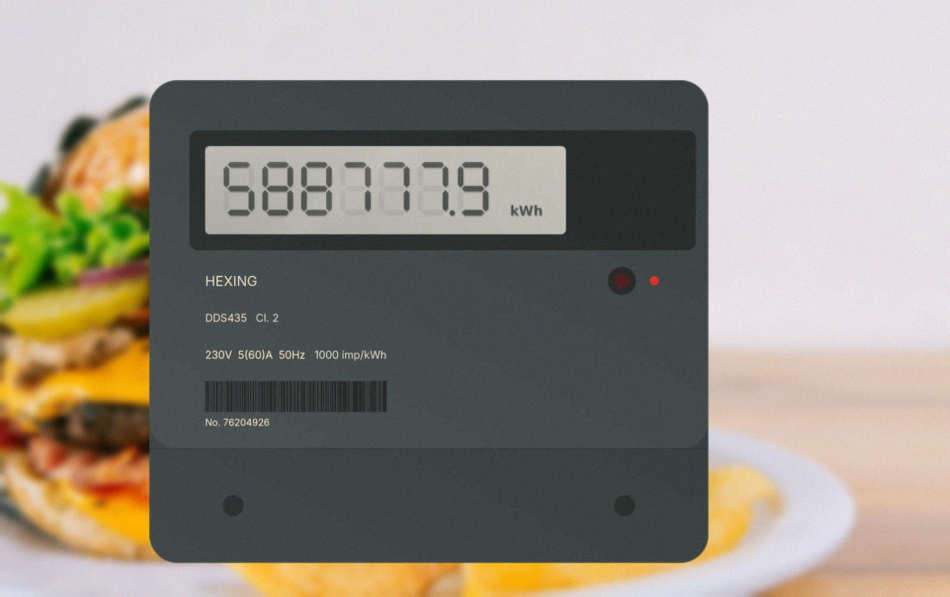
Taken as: 588777.9 kWh
